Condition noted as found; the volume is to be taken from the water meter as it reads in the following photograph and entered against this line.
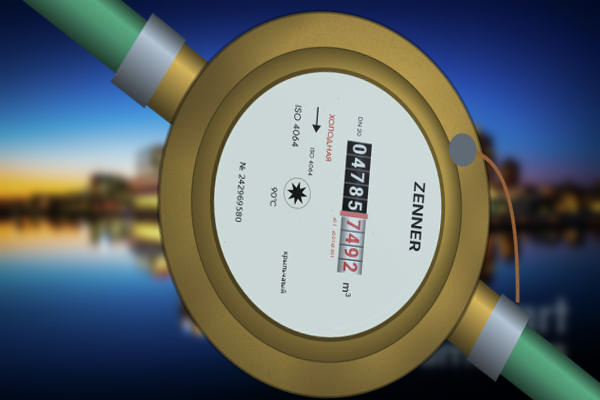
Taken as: 4785.7492 m³
